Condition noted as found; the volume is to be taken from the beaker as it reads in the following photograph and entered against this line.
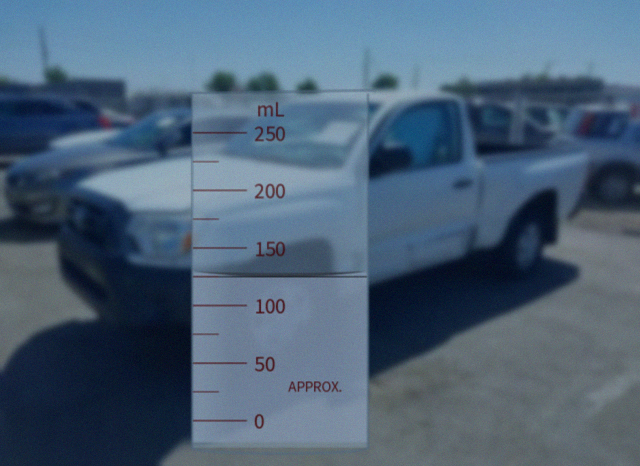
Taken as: 125 mL
